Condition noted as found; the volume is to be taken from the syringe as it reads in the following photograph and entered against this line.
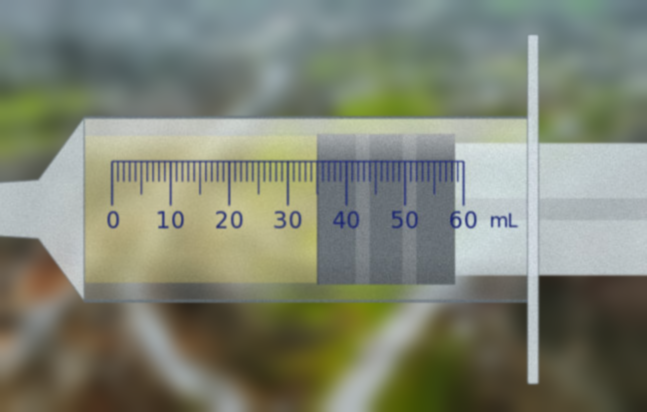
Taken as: 35 mL
